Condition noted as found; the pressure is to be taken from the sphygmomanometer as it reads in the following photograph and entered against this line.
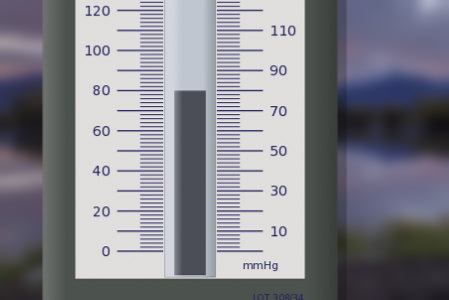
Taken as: 80 mmHg
